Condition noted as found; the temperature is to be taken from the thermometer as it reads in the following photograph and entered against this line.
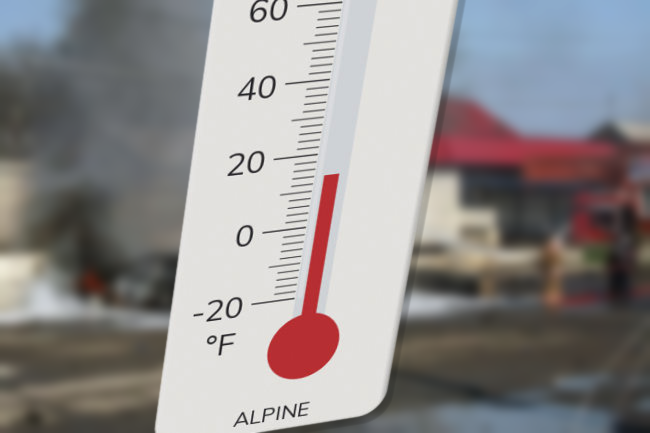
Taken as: 14 °F
